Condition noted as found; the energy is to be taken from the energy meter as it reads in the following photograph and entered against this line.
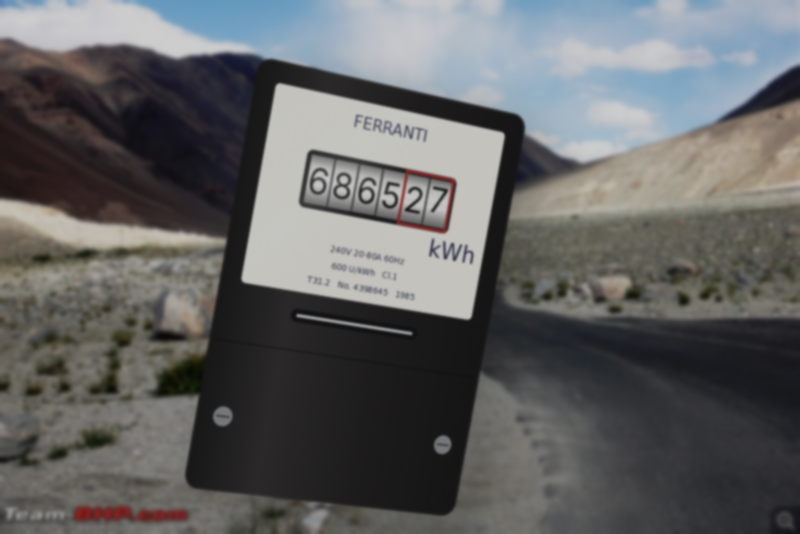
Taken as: 6865.27 kWh
